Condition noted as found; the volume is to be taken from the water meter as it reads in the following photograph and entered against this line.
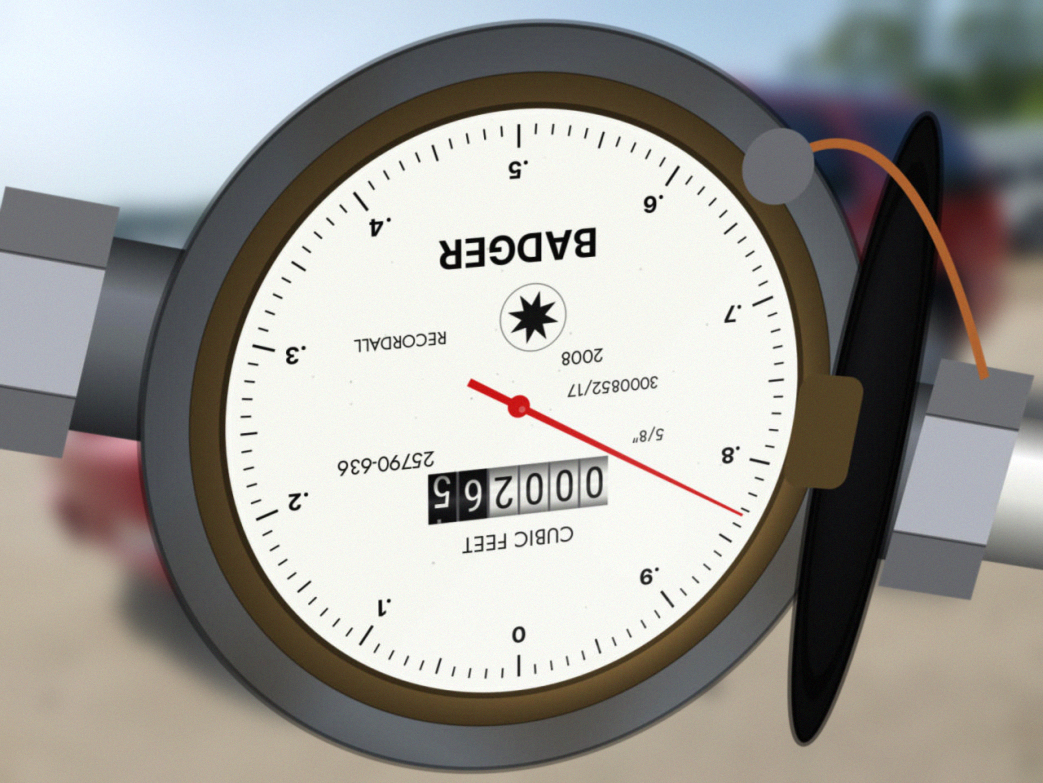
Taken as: 264.83 ft³
